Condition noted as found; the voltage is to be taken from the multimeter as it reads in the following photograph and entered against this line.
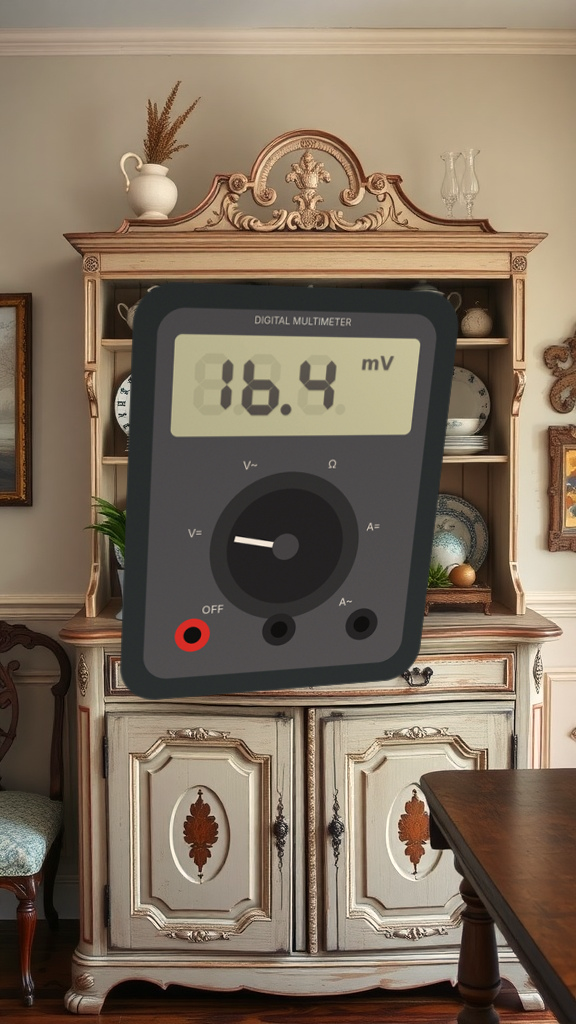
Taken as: 16.4 mV
